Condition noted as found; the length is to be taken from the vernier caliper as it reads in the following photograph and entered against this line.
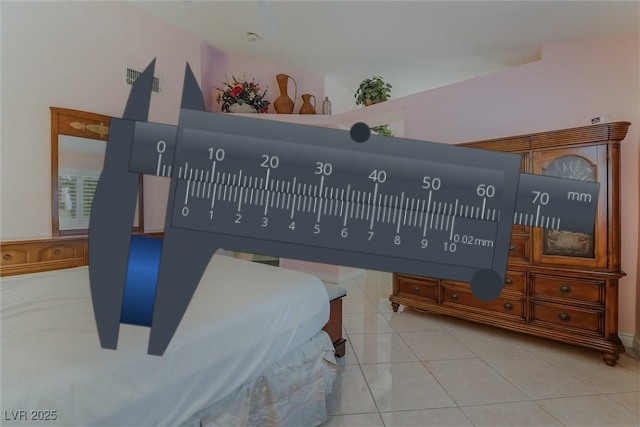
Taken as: 5.8 mm
